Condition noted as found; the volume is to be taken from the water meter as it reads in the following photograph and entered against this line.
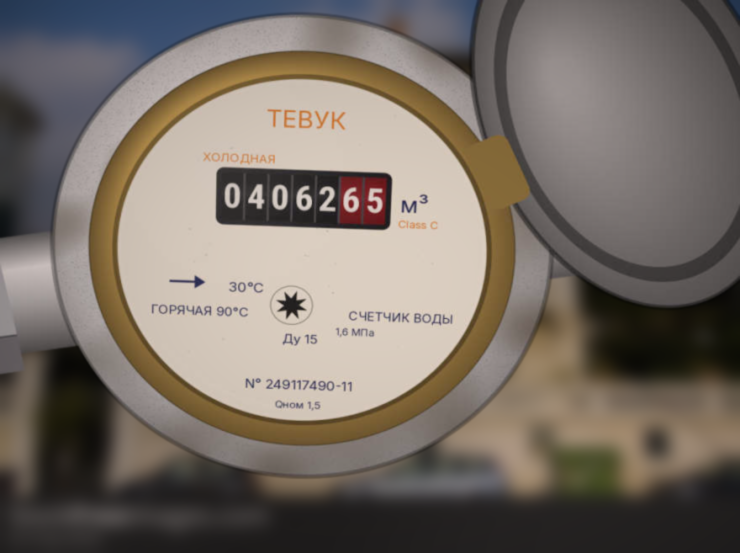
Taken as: 4062.65 m³
